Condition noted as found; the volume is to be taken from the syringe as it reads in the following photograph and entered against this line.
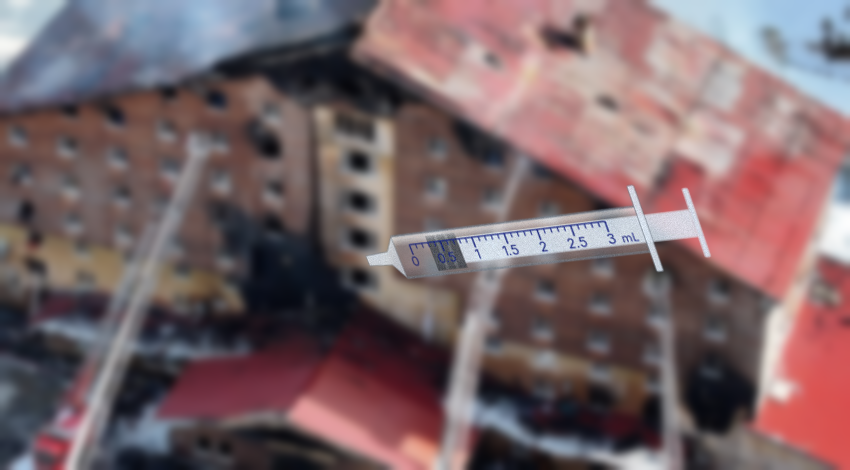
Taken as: 0.3 mL
